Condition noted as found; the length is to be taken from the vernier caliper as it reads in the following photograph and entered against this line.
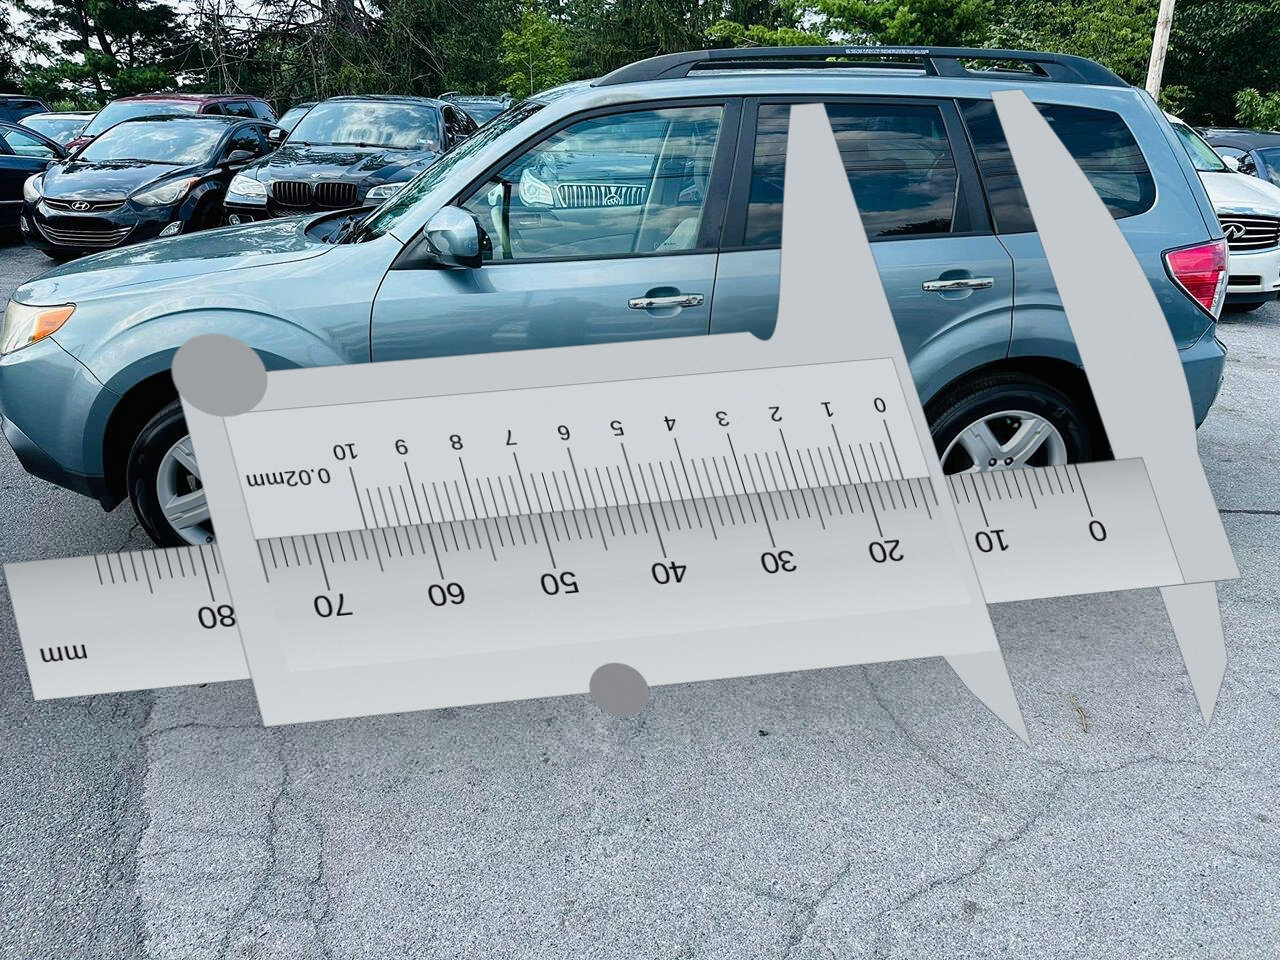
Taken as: 16.4 mm
